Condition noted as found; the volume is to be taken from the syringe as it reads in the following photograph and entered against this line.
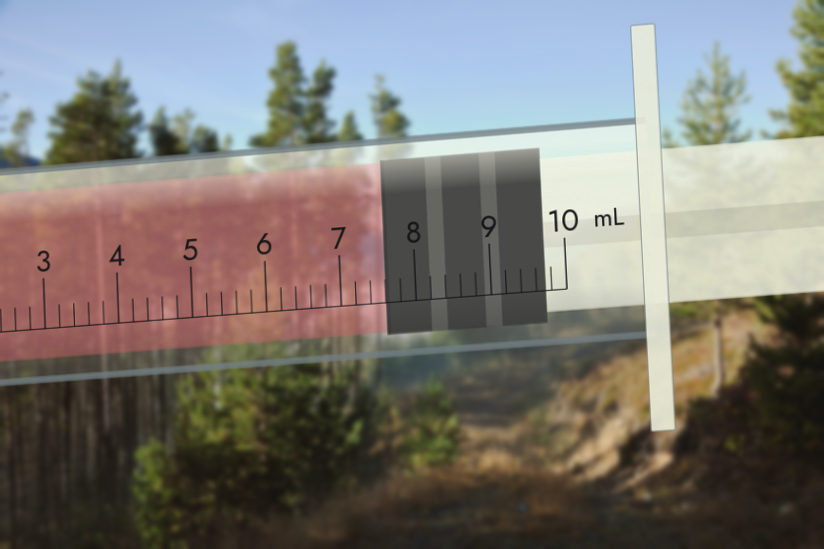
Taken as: 7.6 mL
